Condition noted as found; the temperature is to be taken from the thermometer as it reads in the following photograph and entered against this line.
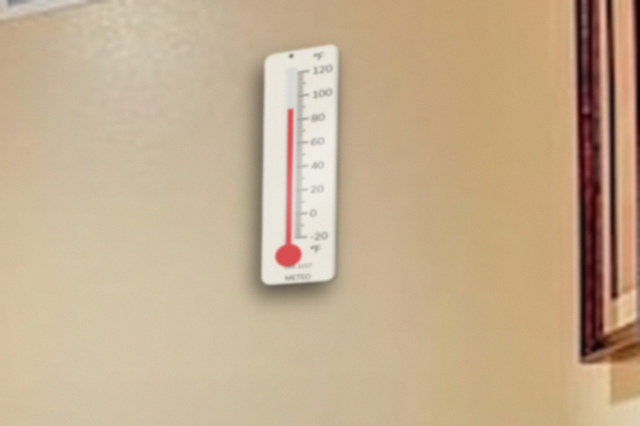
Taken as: 90 °F
